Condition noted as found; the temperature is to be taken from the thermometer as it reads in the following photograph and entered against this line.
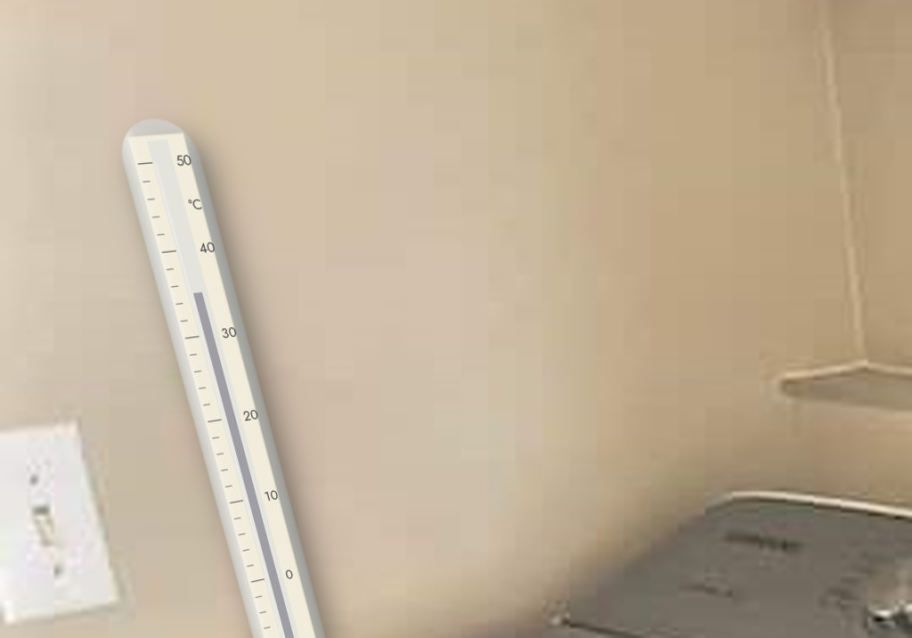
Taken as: 35 °C
